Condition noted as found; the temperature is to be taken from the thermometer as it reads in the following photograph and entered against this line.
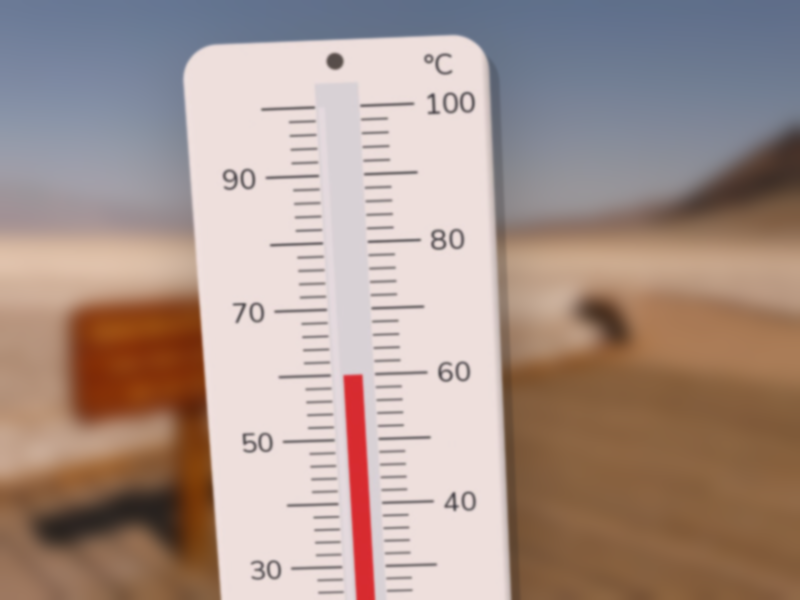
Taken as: 60 °C
